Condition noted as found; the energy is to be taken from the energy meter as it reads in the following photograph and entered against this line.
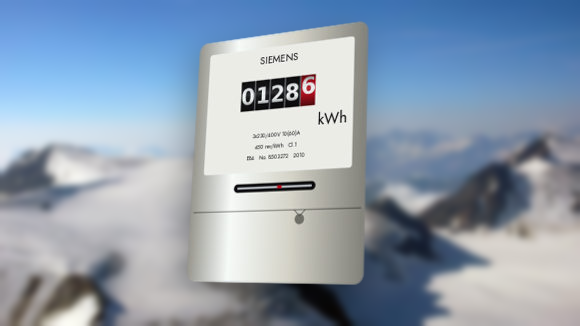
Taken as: 128.6 kWh
